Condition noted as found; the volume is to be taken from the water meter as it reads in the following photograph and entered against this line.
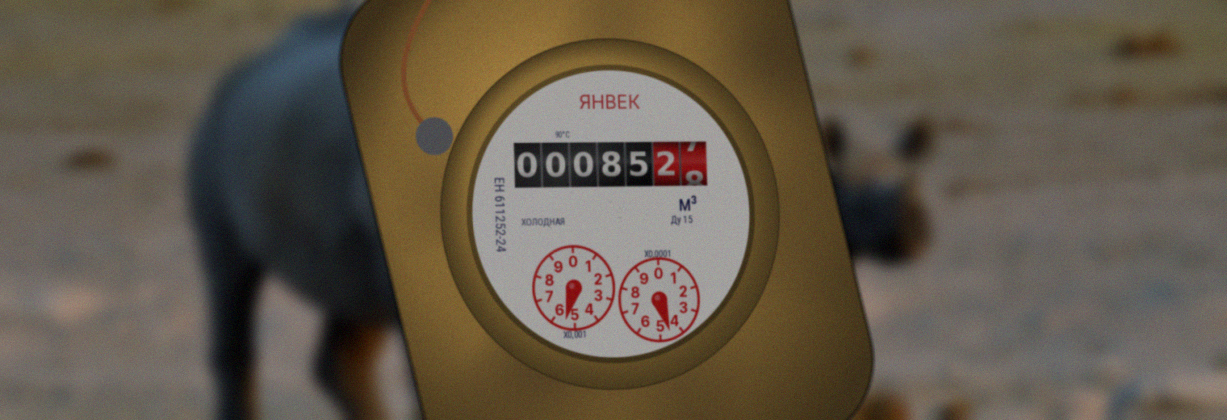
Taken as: 85.2754 m³
